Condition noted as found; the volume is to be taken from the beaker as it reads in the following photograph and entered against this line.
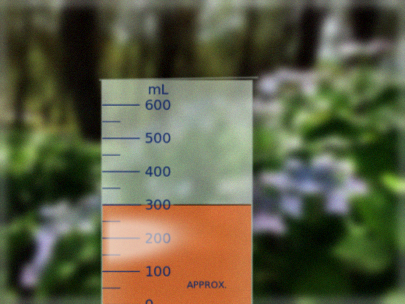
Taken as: 300 mL
